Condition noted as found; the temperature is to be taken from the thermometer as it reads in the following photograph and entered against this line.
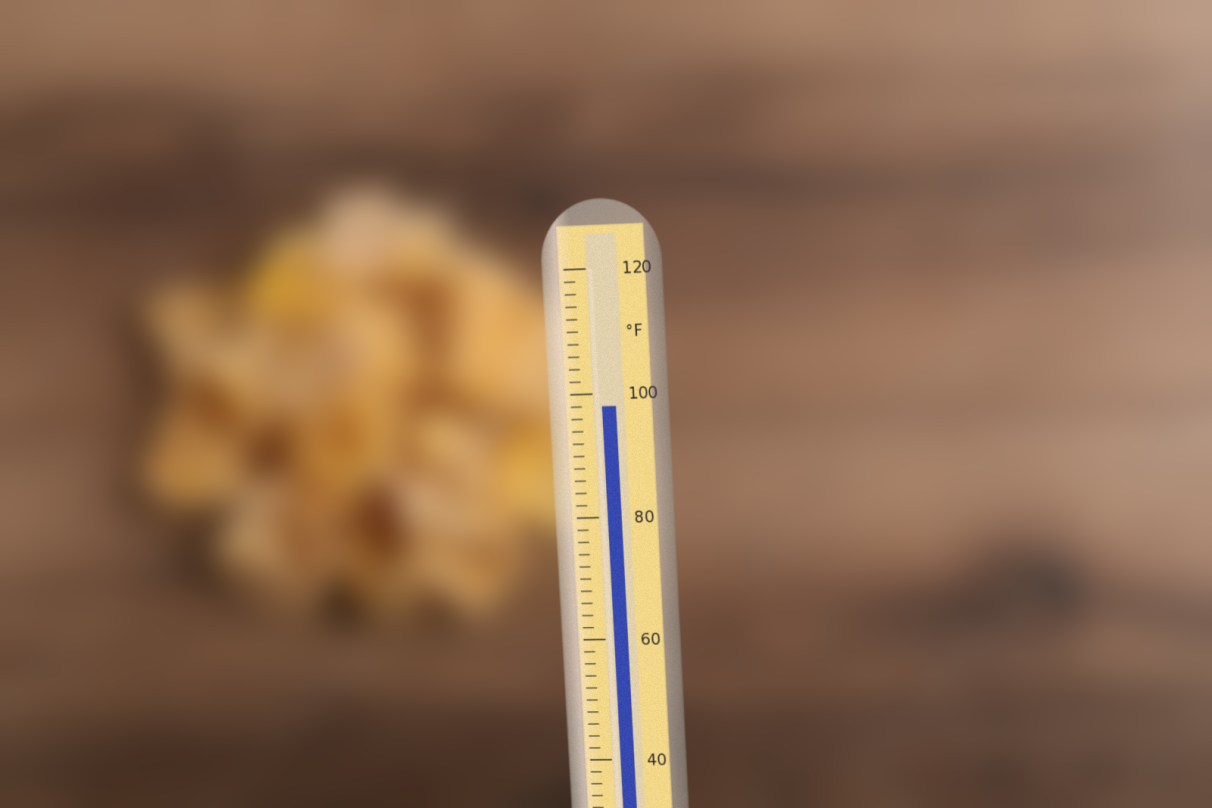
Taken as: 98 °F
